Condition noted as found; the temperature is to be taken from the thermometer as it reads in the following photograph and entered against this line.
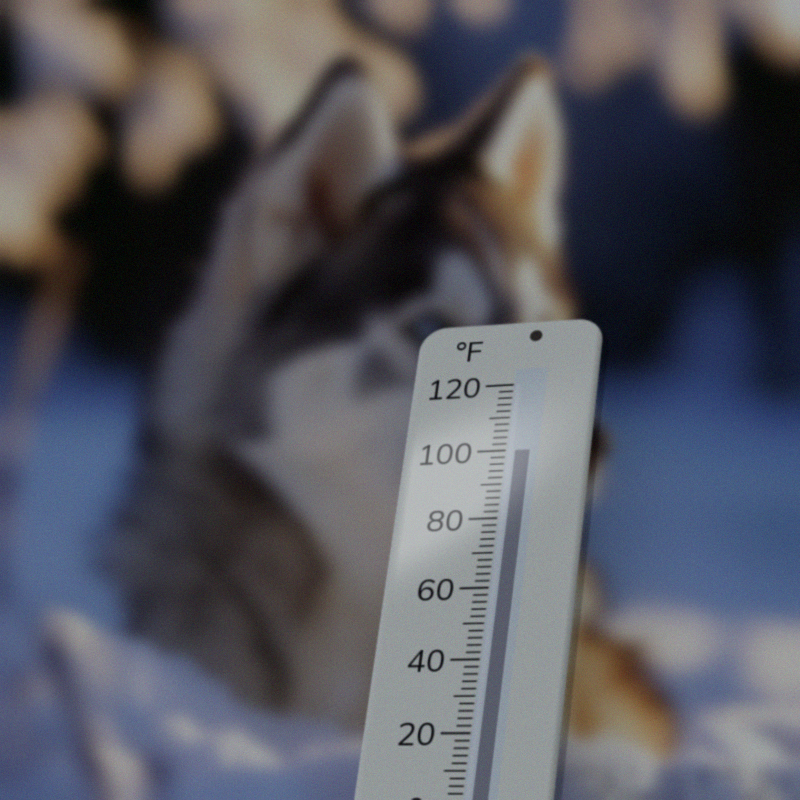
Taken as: 100 °F
